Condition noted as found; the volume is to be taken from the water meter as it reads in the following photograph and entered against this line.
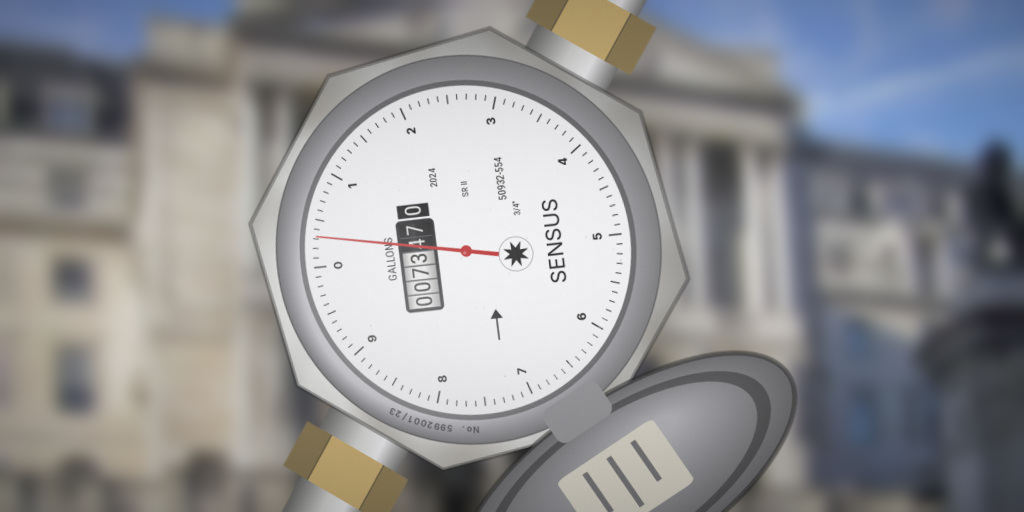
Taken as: 73470.3 gal
